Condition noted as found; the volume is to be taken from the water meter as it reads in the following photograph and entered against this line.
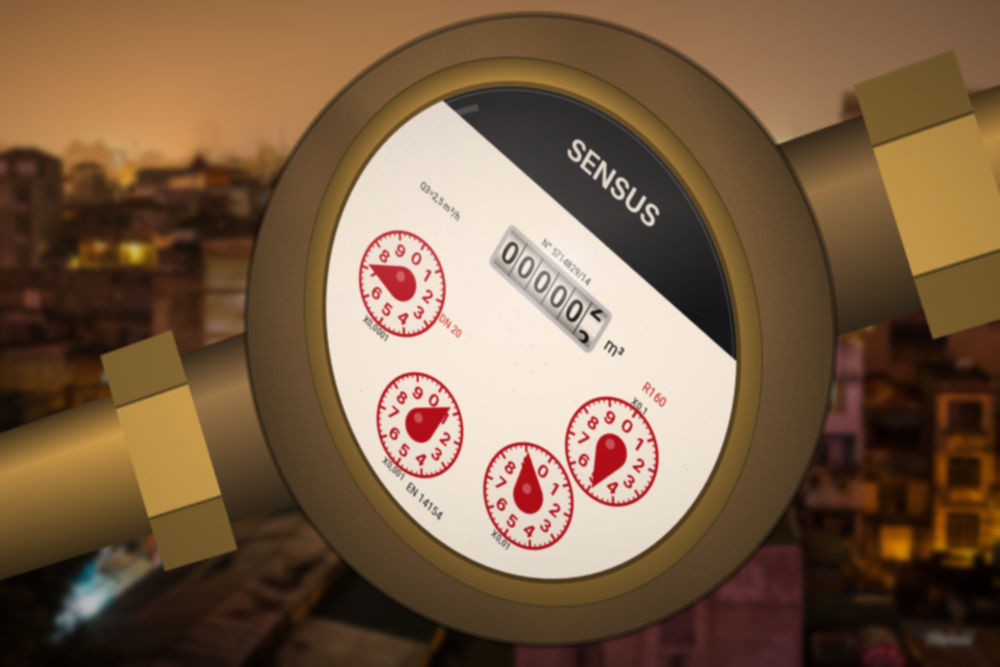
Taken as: 2.4907 m³
